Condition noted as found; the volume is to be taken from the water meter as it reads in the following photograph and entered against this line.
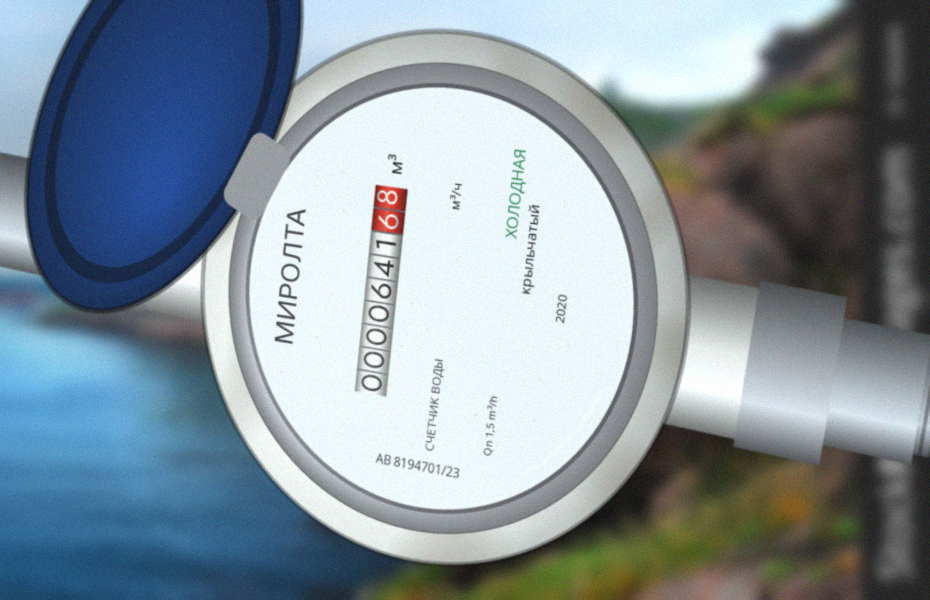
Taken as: 641.68 m³
